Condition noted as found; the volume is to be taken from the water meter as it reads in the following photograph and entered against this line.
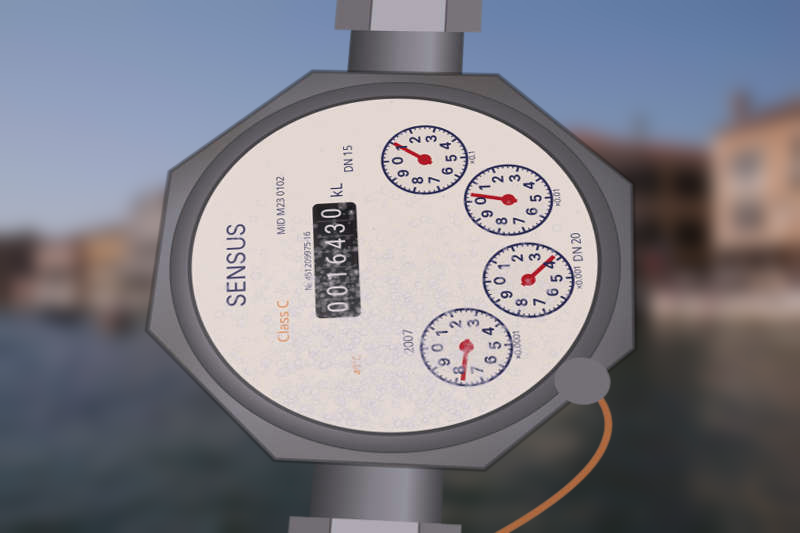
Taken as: 16430.1037 kL
